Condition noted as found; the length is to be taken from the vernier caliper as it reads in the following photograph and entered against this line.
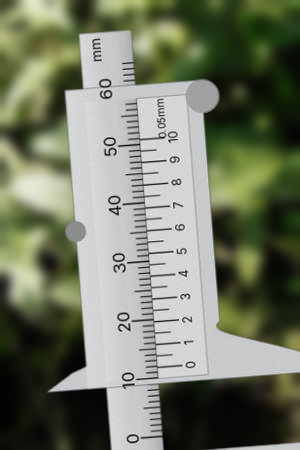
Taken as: 11.8 mm
